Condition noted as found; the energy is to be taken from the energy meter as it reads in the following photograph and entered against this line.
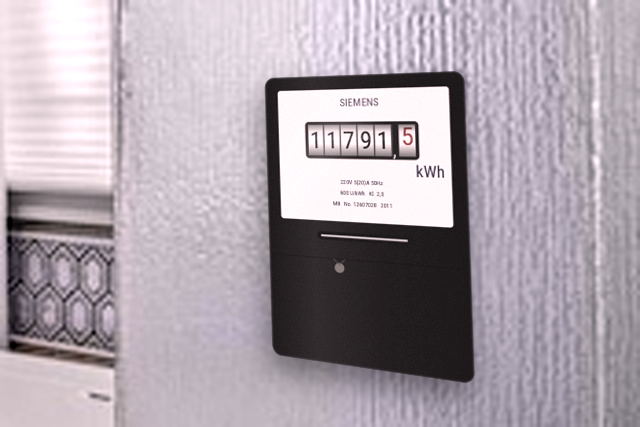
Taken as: 11791.5 kWh
